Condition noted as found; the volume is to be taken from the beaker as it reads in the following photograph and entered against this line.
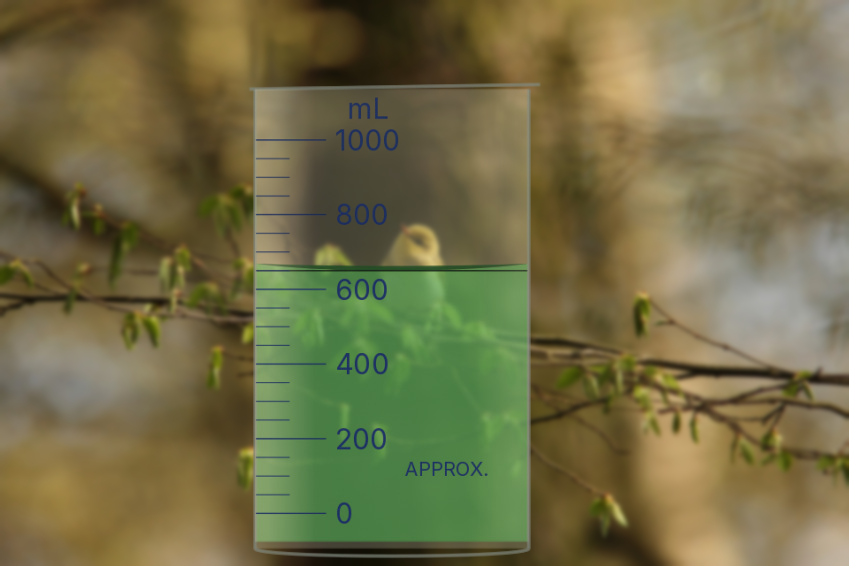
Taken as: 650 mL
